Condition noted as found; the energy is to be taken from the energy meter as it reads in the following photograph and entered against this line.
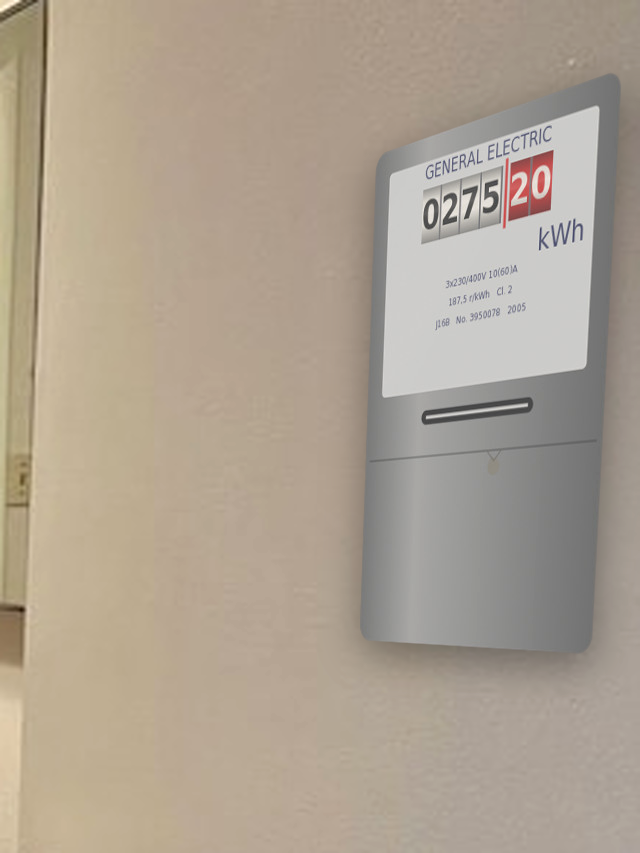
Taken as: 275.20 kWh
